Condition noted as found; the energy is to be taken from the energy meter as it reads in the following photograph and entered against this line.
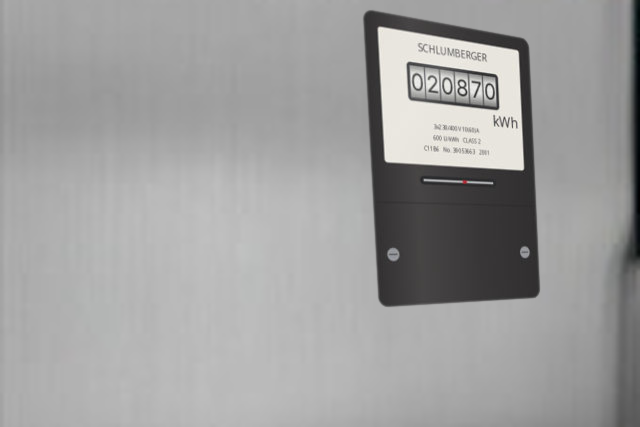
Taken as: 20870 kWh
